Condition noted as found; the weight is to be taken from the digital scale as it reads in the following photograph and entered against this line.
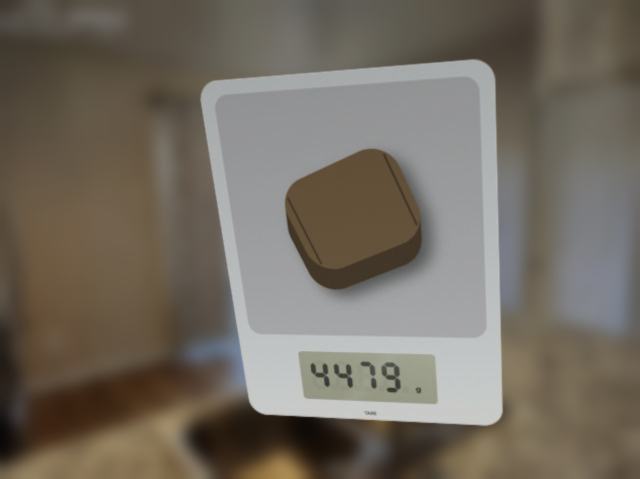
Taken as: 4479 g
